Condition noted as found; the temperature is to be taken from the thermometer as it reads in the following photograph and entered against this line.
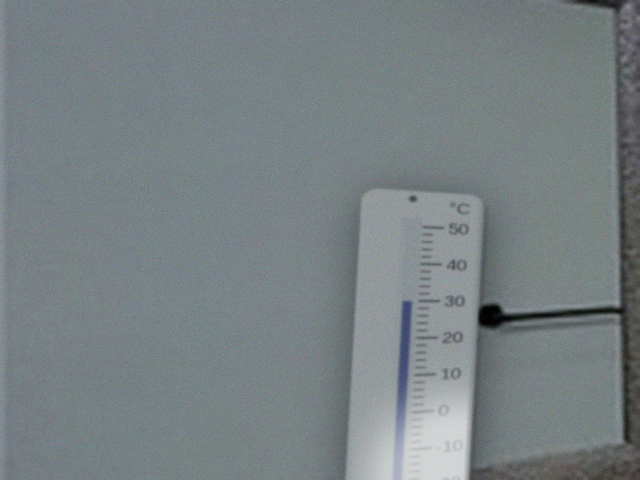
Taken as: 30 °C
